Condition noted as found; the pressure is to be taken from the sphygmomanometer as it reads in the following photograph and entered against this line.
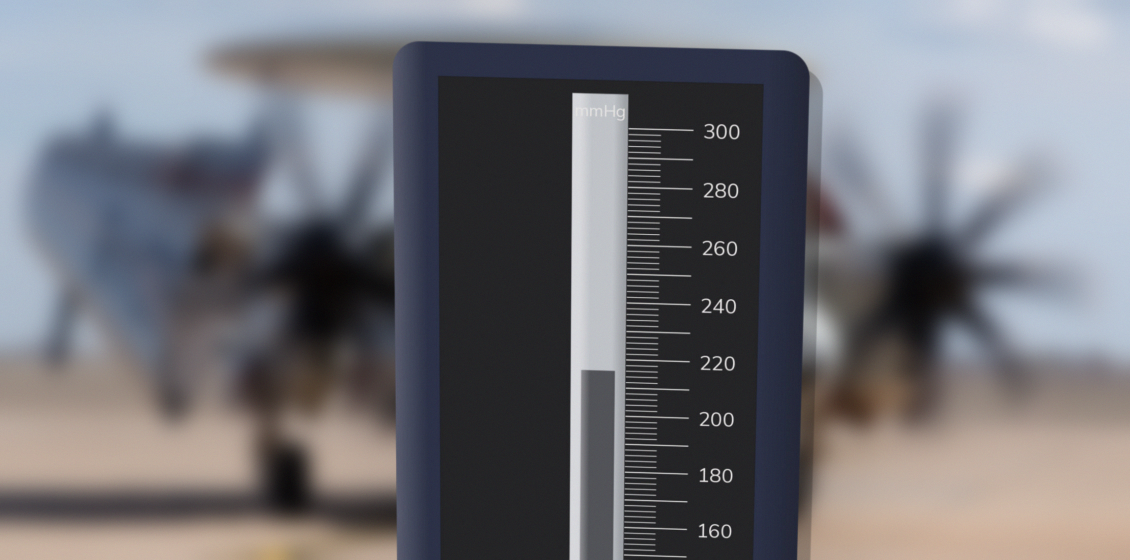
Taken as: 216 mmHg
